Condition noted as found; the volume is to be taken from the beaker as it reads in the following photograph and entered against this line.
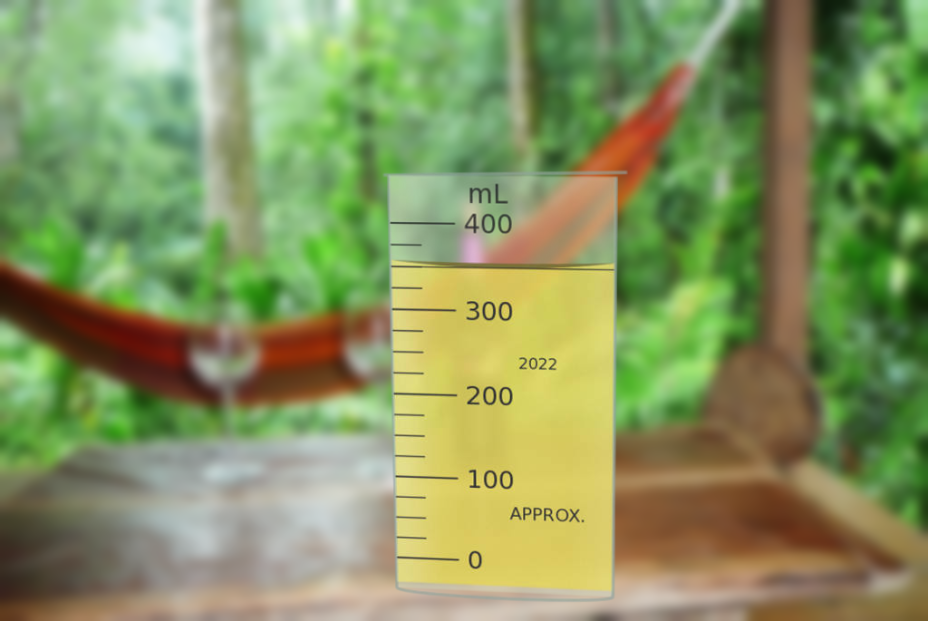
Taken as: 350 mL
